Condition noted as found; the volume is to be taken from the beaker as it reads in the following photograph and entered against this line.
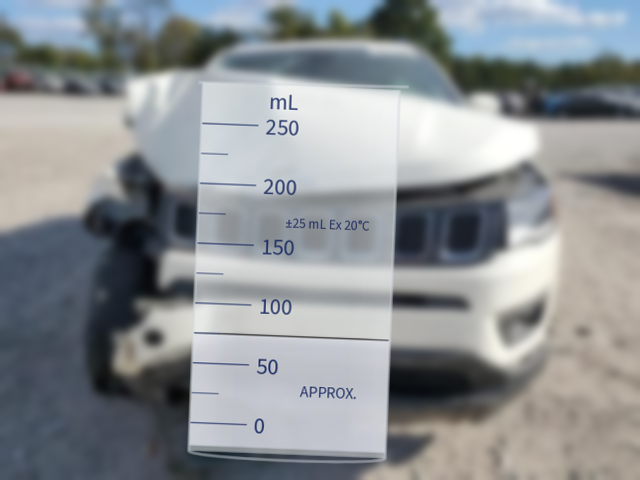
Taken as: 75 mL
